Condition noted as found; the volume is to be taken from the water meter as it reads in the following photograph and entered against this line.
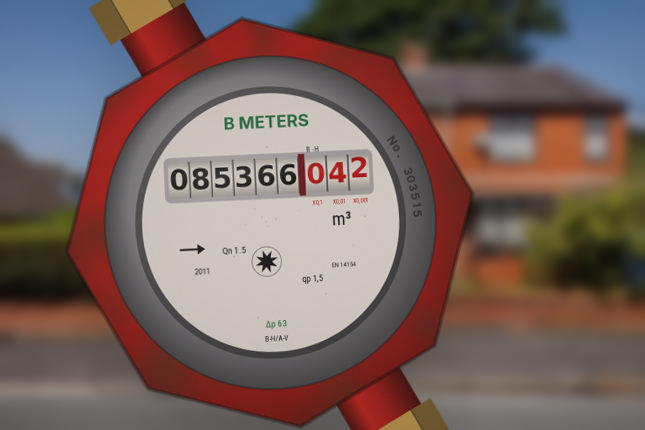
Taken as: 85366.042 m³
